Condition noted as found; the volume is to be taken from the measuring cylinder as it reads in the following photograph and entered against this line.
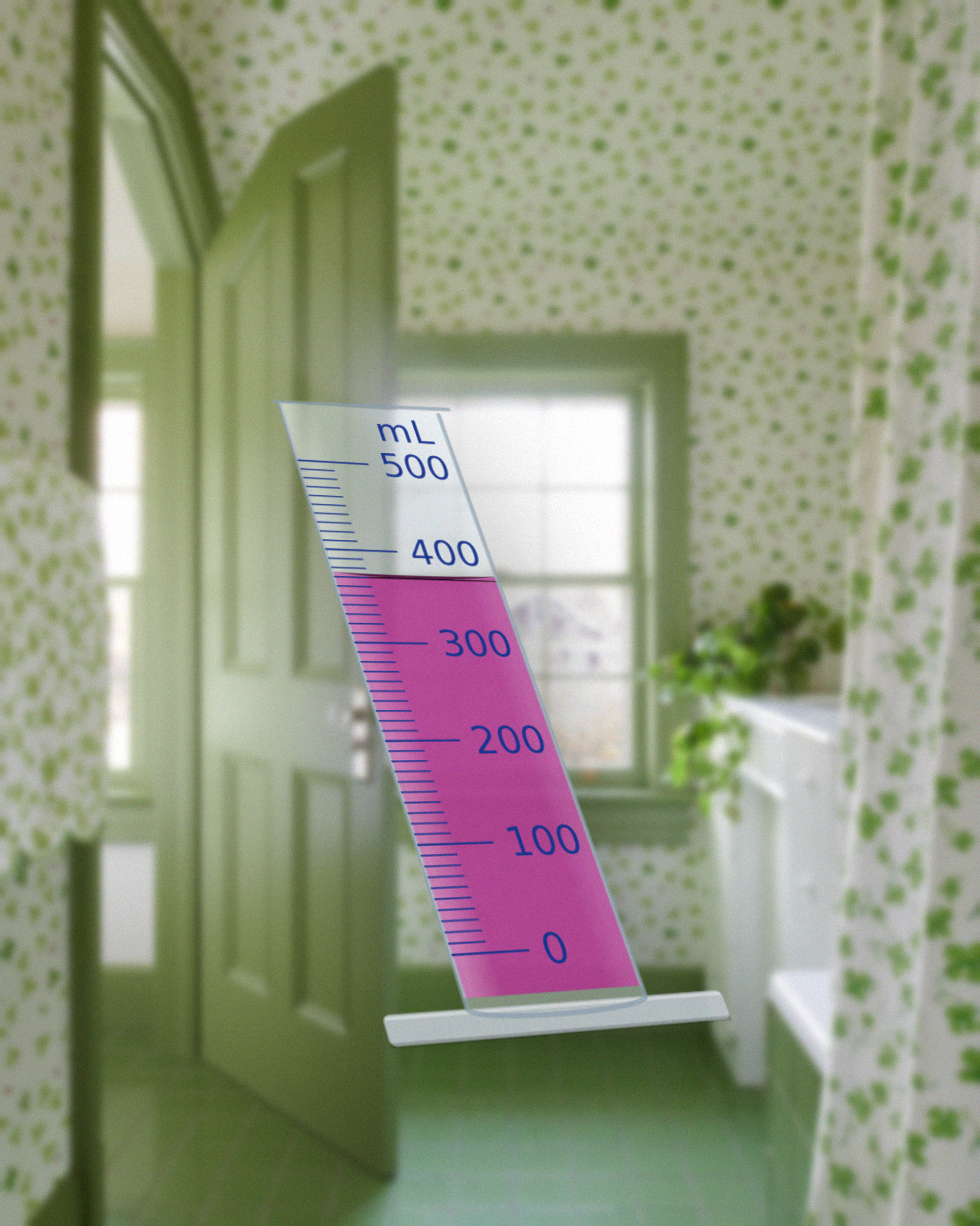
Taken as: 370 mL
